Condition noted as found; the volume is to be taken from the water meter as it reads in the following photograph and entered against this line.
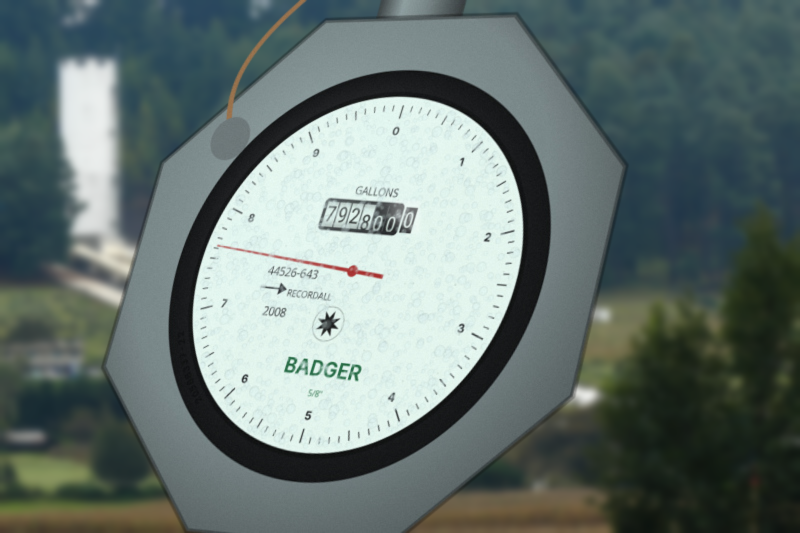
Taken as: 7927997.6 gal
